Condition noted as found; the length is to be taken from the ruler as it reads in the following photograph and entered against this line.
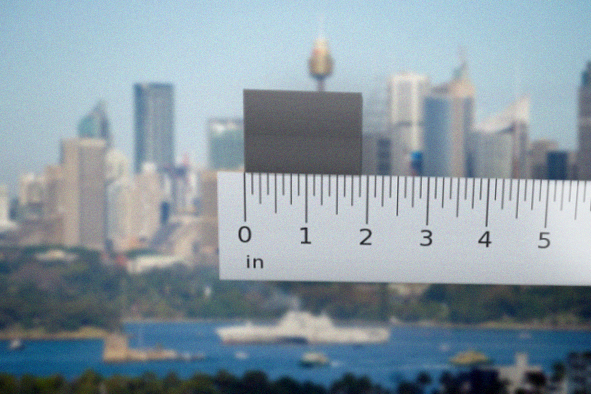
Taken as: 1.875 in
